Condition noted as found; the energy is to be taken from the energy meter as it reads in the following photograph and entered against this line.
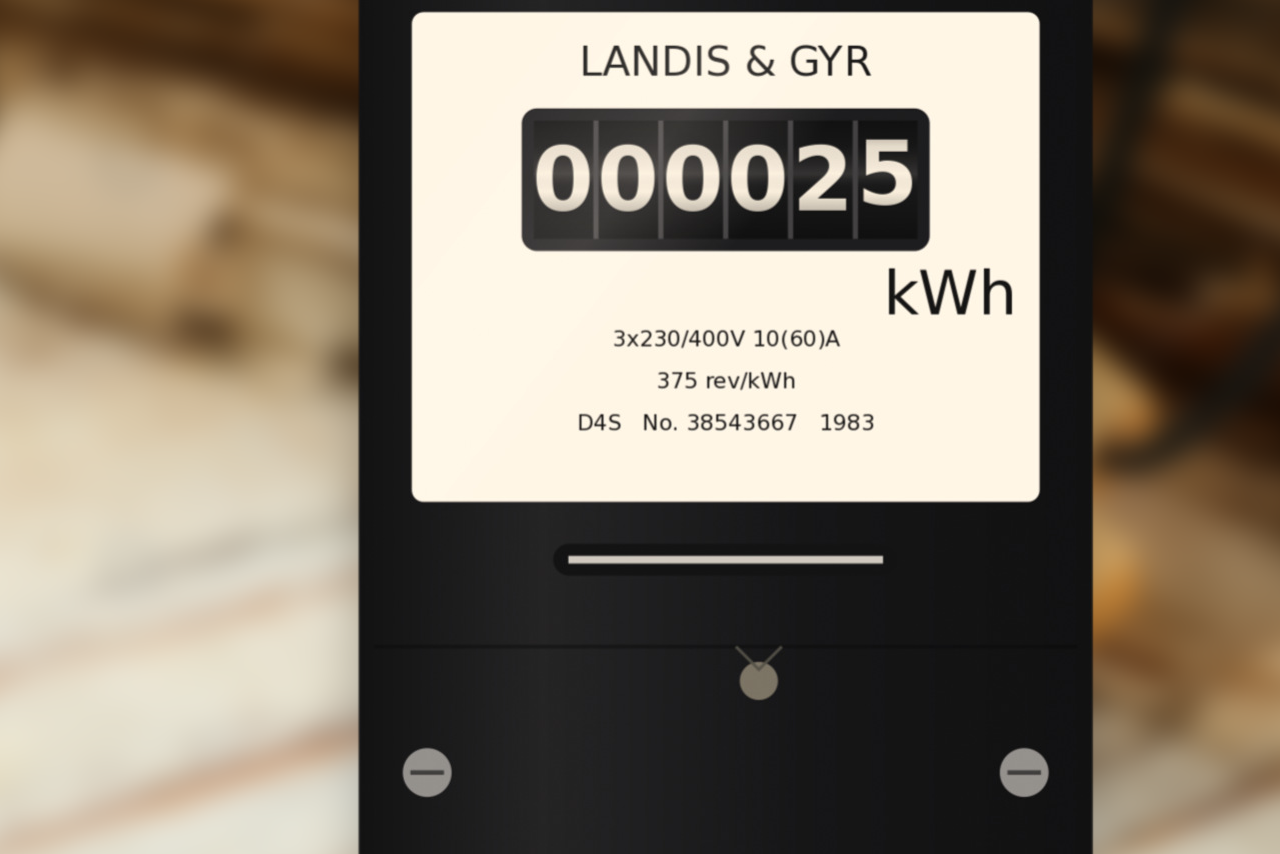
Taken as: 25 kWh
